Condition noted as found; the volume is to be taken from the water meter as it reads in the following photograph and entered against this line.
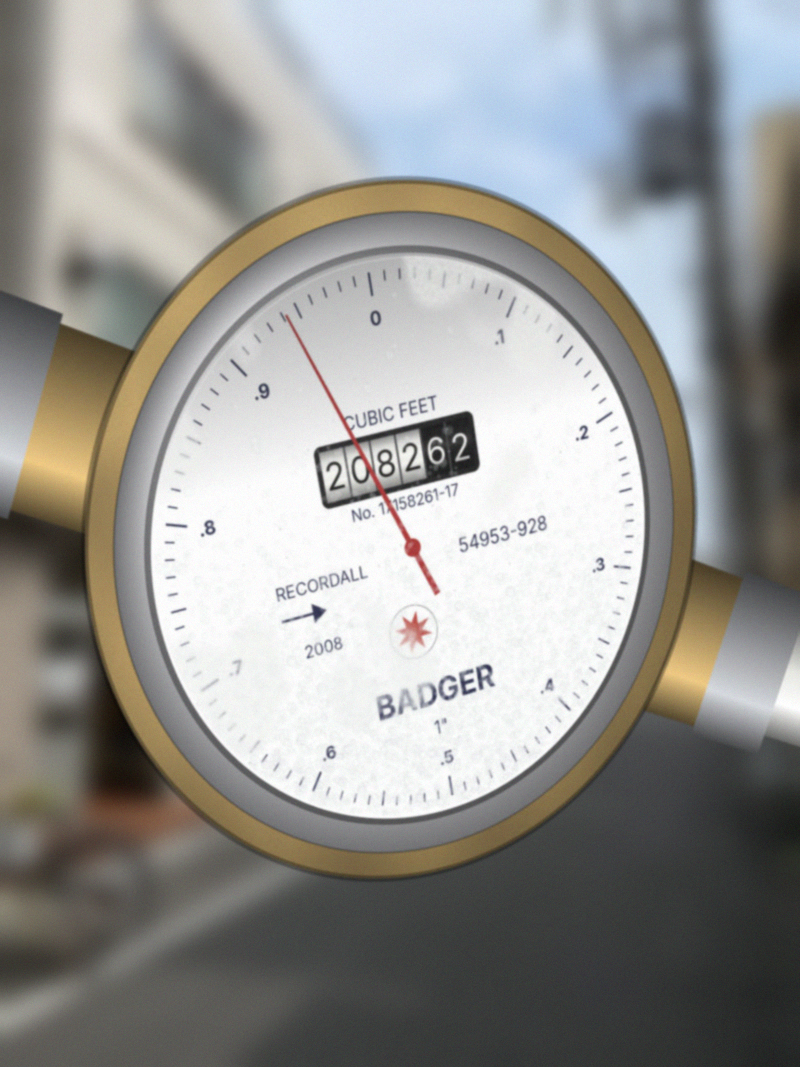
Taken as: 208261.94 ft³
